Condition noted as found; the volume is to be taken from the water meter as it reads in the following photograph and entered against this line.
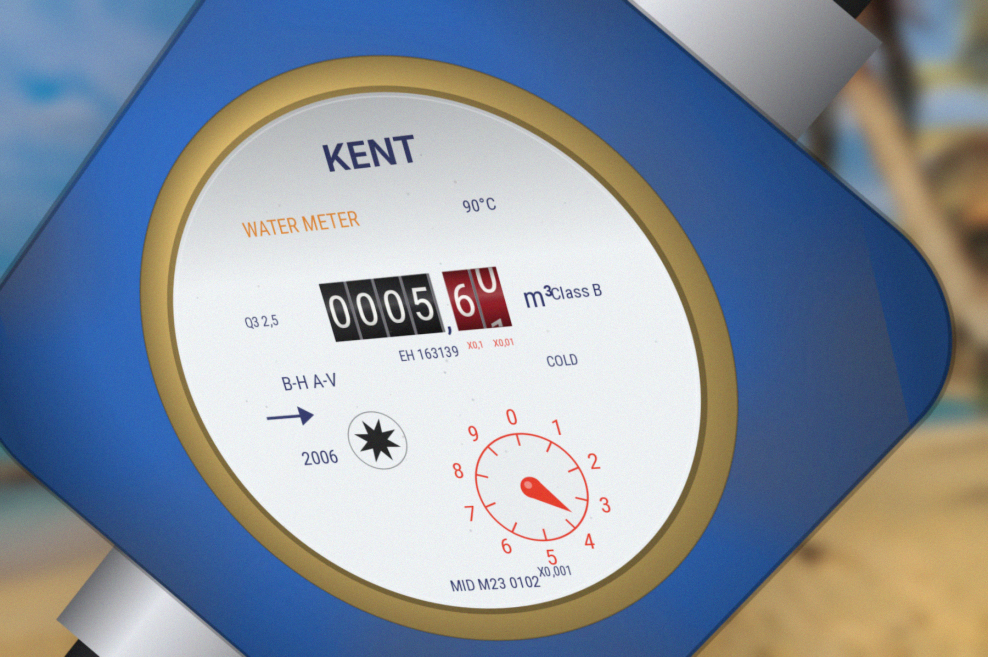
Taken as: 5.603 m³
